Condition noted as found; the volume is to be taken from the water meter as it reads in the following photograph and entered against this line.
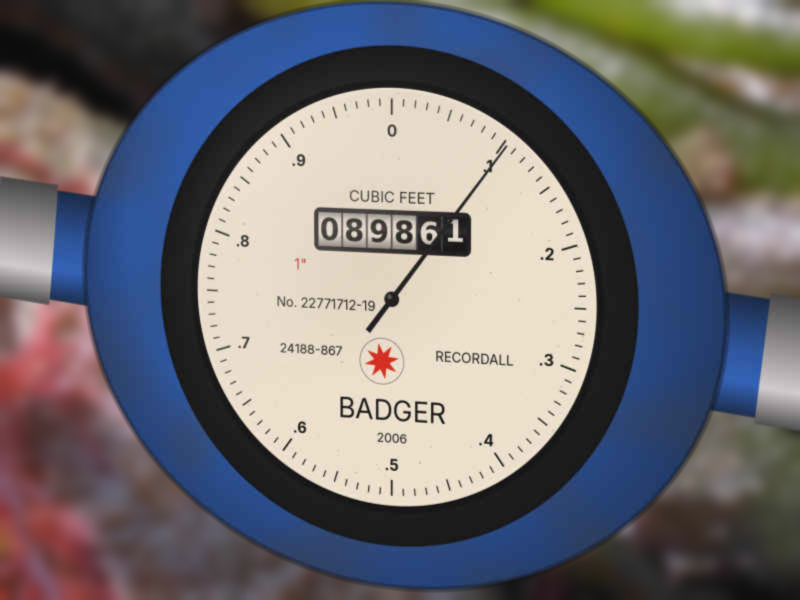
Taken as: 89861.10 ft³
